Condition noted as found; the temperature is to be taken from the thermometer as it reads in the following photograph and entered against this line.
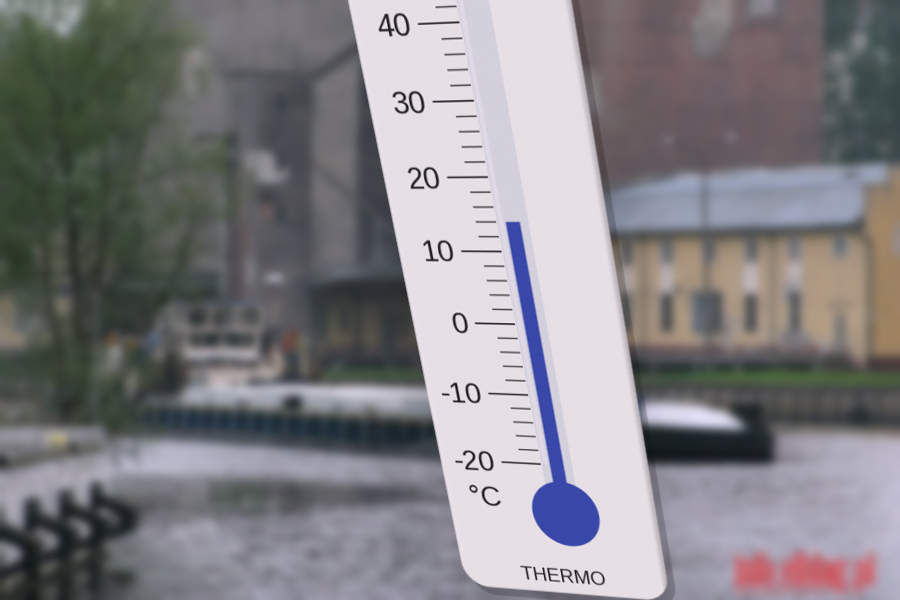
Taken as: 14 °C
